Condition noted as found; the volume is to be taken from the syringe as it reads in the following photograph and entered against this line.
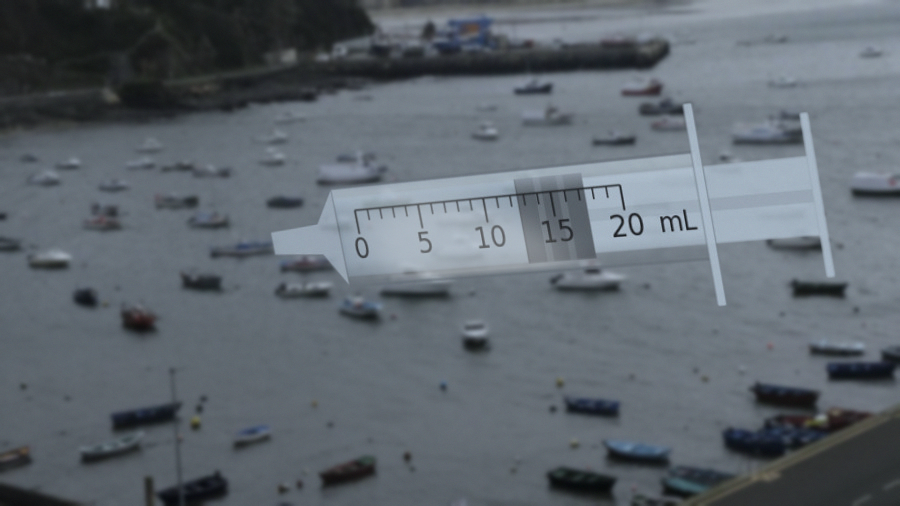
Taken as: 12.5 mL
